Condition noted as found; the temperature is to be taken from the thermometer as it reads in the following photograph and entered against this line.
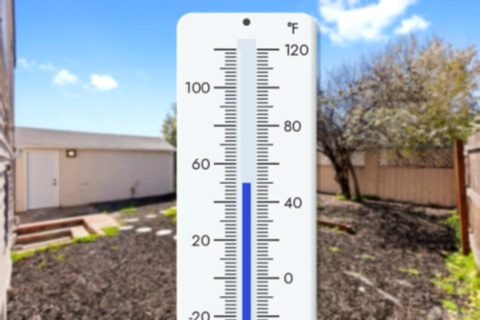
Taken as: 50 °F
